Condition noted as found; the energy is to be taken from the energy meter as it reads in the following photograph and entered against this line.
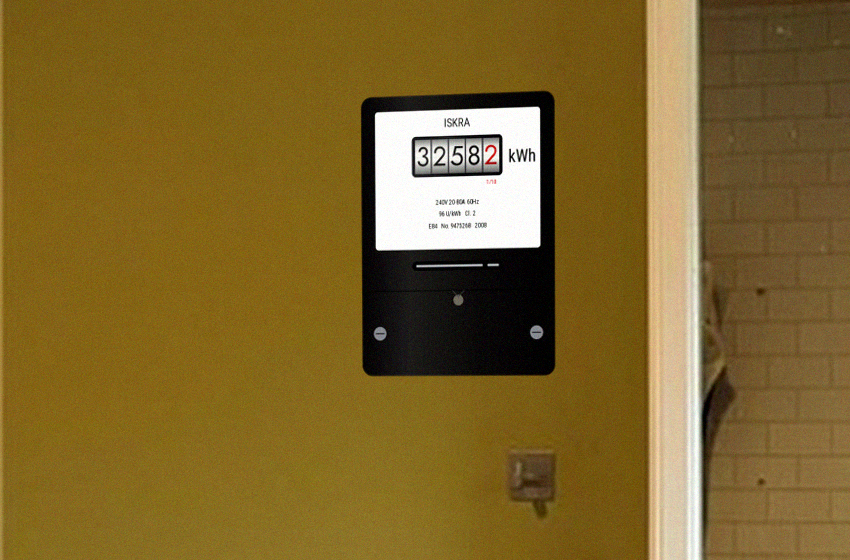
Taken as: 3258.2 kWh
